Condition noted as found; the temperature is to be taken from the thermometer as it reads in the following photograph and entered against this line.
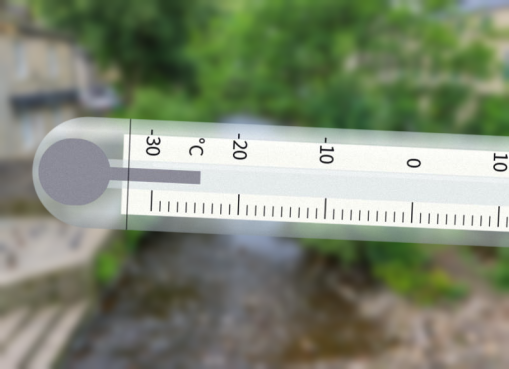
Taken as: -24.5 °C
